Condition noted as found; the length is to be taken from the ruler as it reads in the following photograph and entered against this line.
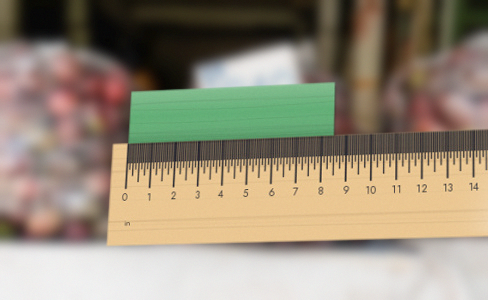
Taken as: 8.5 in
